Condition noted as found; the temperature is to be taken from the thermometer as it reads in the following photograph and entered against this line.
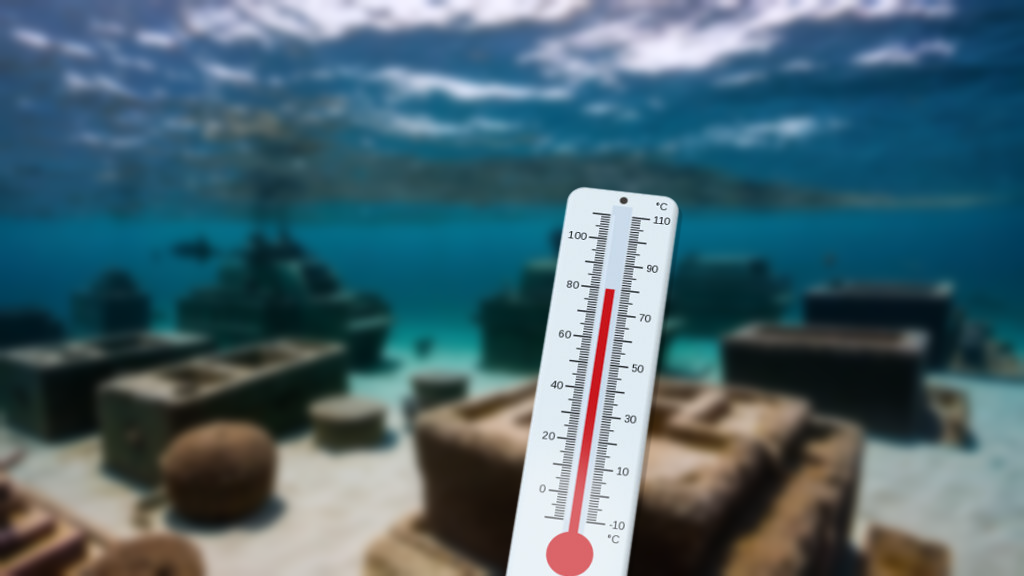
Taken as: 80 °C
